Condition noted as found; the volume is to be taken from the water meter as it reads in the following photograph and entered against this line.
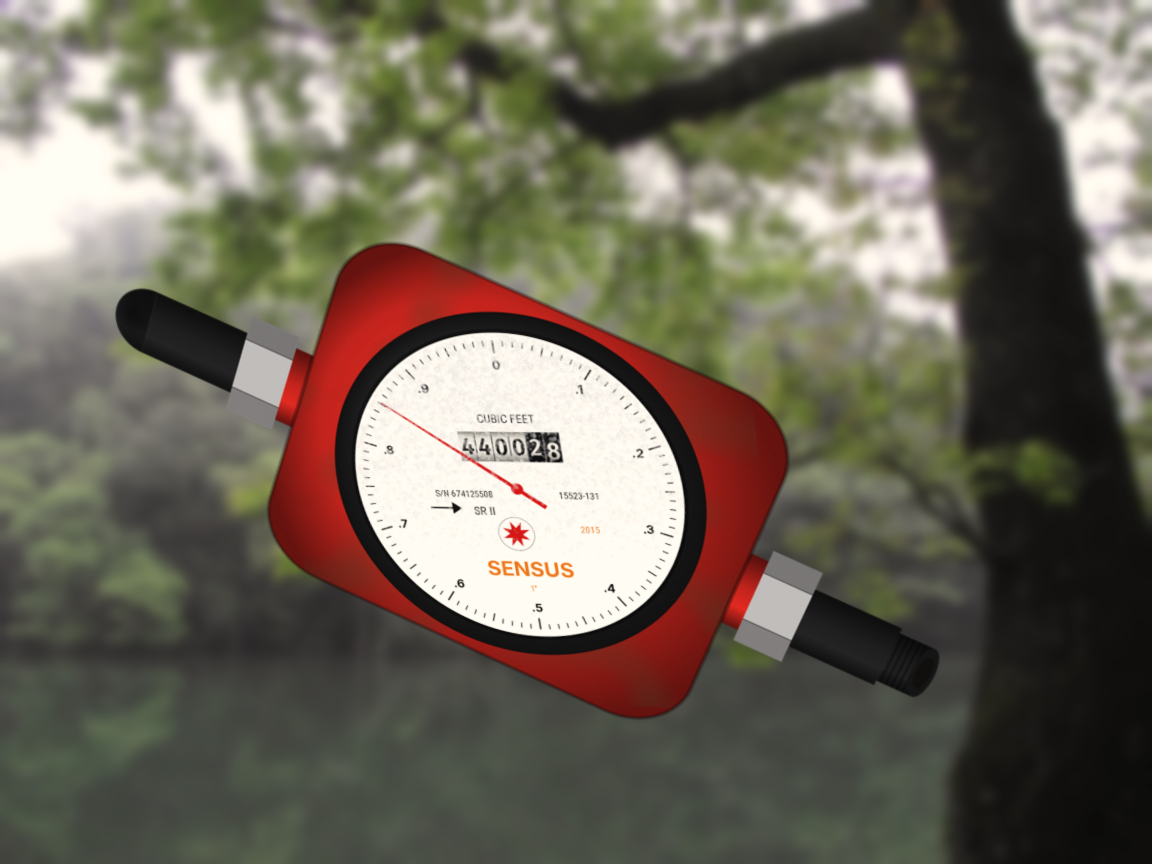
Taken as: 440027.85 ft³
